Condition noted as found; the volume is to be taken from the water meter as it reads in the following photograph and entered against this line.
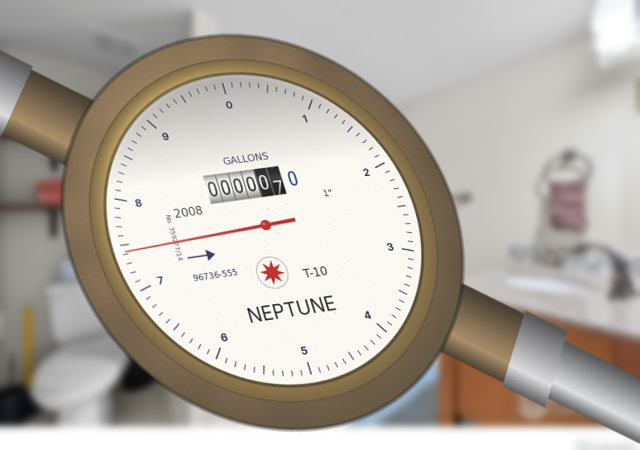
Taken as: 67.4 gal
